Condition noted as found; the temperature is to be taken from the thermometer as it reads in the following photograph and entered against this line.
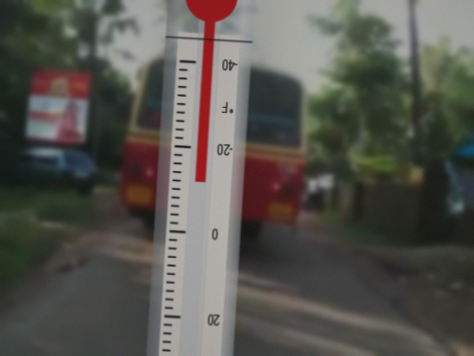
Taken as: -12 °F
